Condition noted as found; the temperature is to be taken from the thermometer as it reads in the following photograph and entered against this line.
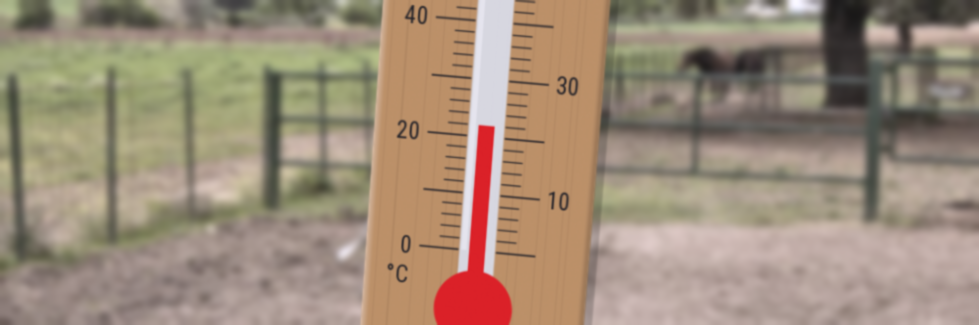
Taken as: 22 °C
